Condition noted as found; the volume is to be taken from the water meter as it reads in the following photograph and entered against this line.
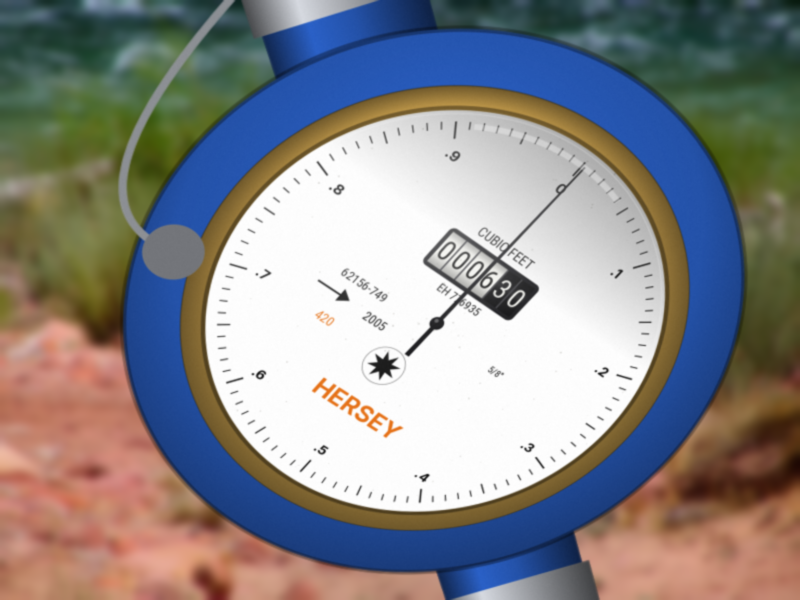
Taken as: 630.00 ft³
